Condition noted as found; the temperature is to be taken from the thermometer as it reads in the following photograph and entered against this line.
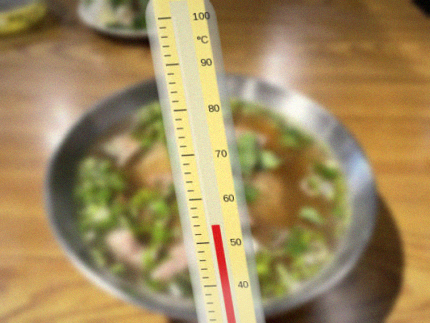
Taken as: 54 °C
